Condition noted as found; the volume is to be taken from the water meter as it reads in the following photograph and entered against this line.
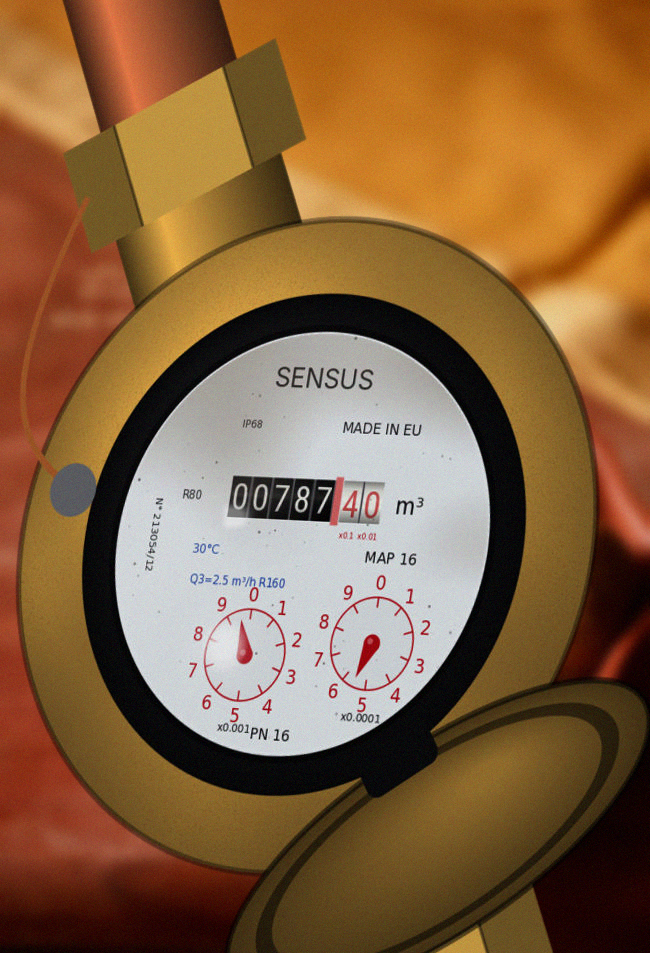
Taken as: 787.3995 m³
